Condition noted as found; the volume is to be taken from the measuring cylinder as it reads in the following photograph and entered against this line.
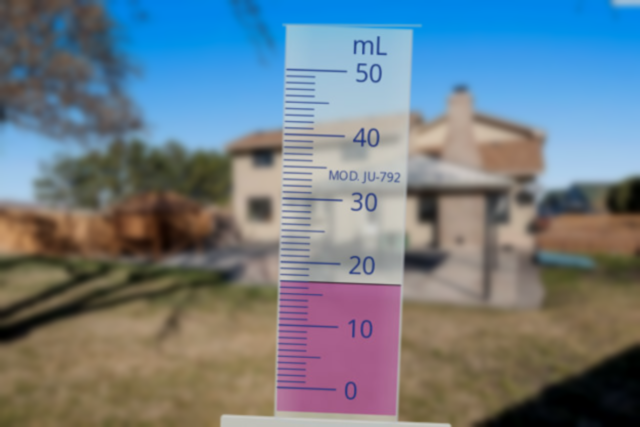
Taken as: 17 mL
